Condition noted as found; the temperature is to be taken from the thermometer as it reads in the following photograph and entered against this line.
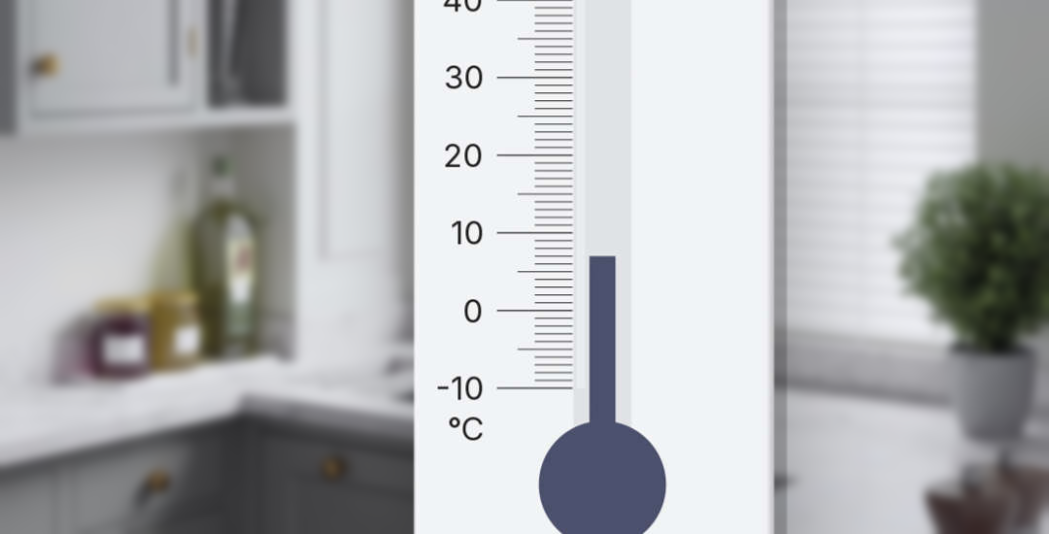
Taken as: 7 °C
